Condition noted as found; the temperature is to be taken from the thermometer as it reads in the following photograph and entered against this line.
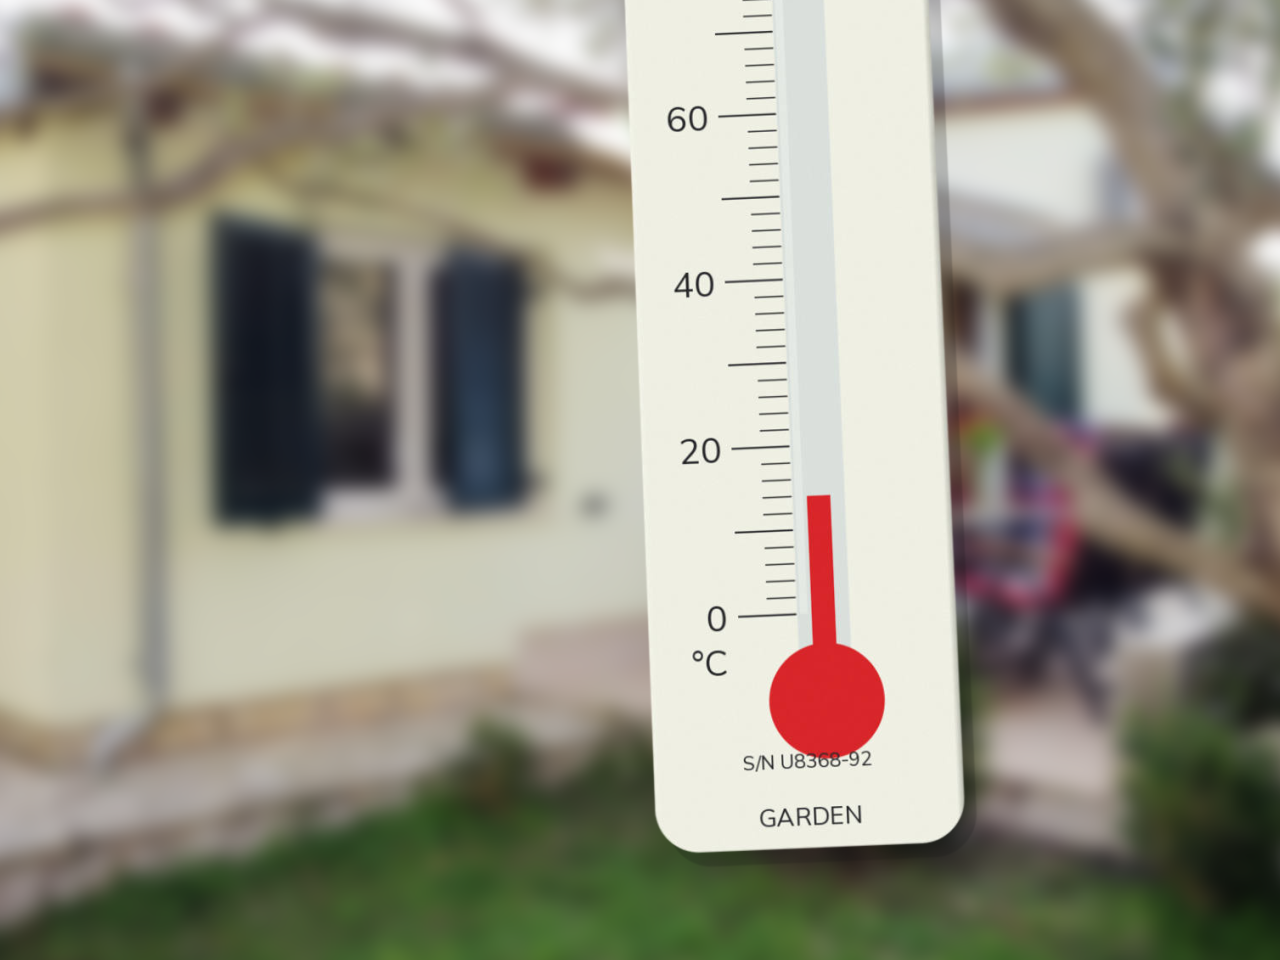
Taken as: 14 °C
